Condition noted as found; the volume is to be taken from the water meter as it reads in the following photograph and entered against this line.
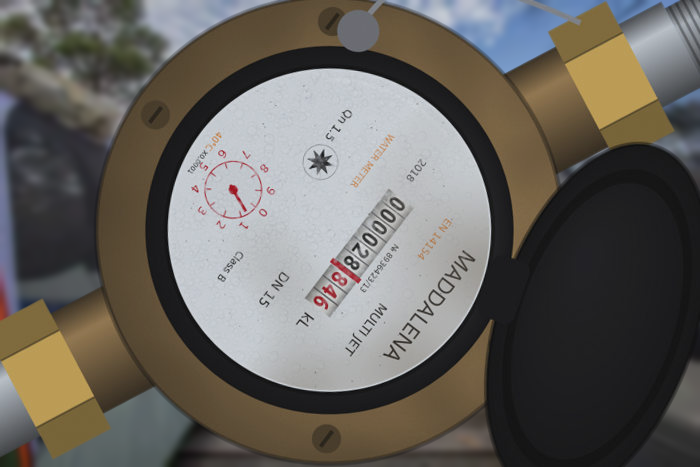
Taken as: 28.8460 kL
